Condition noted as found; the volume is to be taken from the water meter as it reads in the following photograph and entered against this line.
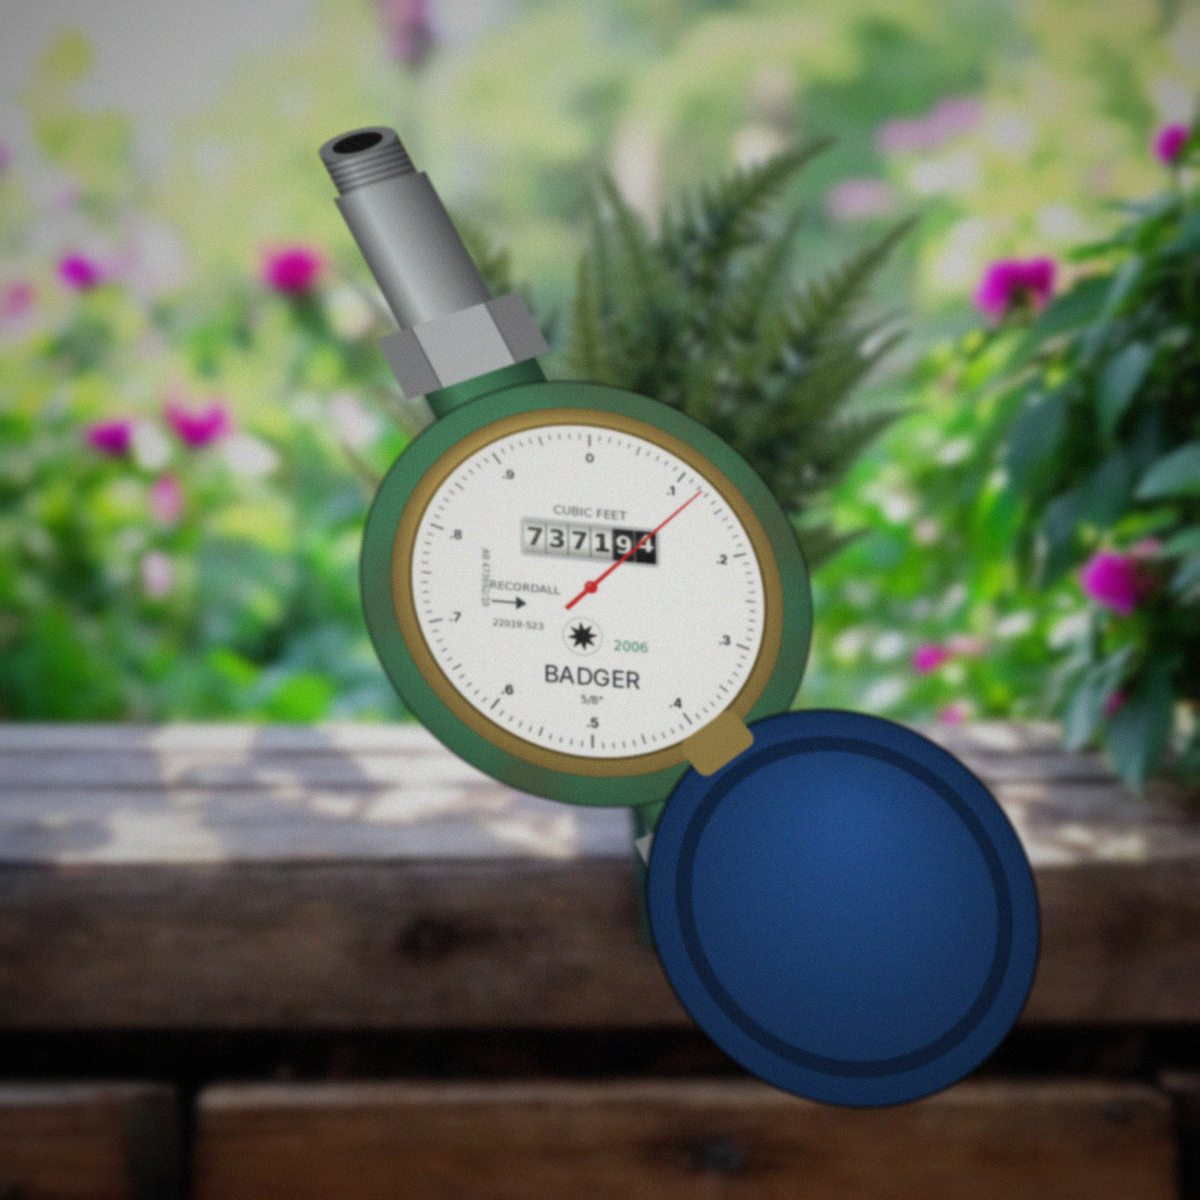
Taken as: 737194.12 ft³
